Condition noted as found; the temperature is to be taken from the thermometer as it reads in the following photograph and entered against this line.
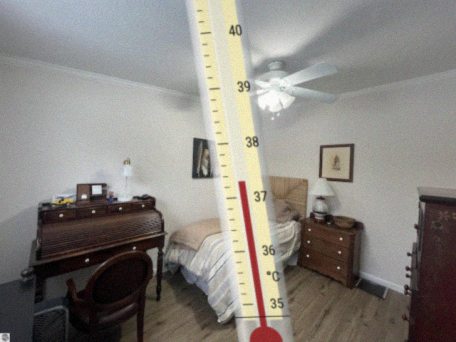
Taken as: 37.3 °C
